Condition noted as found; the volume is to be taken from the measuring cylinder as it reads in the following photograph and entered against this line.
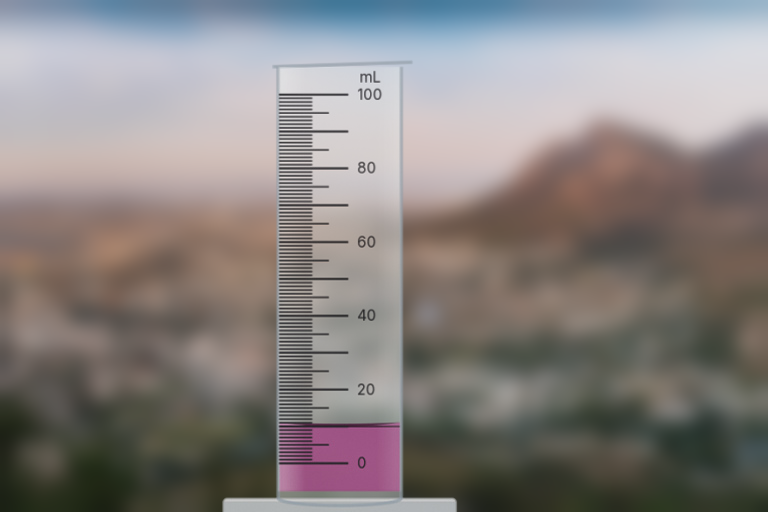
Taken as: 10 mL
